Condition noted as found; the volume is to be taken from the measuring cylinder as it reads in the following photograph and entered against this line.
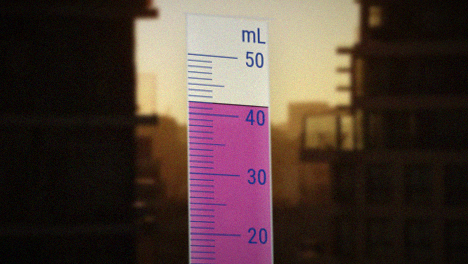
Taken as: 42 mL
